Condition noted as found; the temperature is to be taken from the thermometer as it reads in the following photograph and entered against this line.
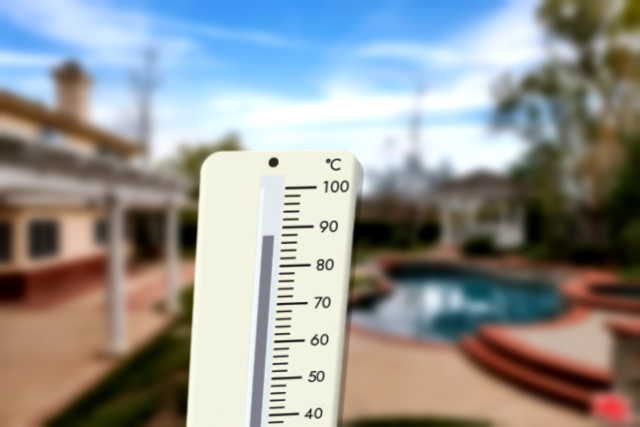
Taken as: 88 °C
